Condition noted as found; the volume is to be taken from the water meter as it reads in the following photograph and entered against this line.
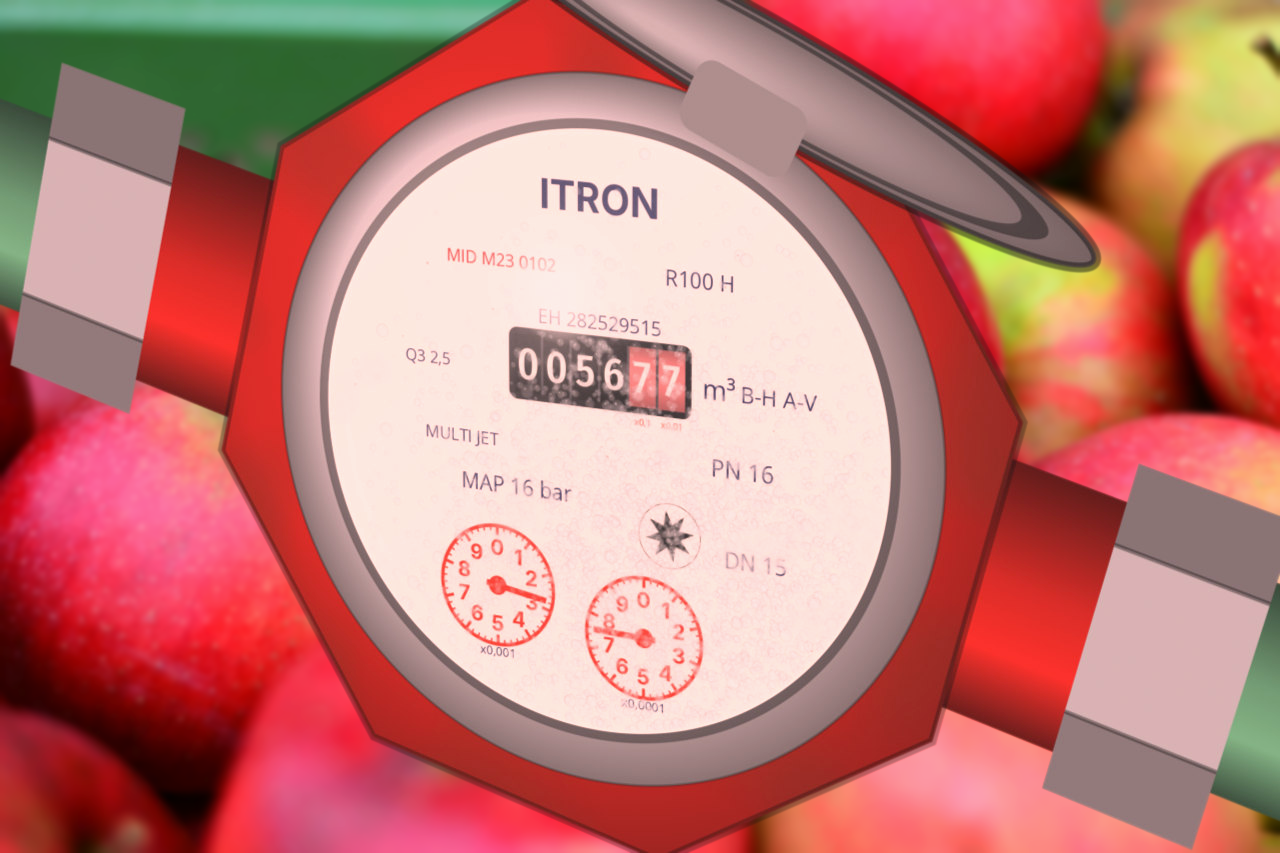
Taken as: 56.7727 m³
